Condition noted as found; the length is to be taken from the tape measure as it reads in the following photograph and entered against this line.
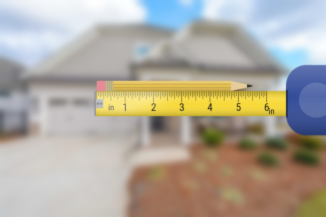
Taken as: 5.5 in
